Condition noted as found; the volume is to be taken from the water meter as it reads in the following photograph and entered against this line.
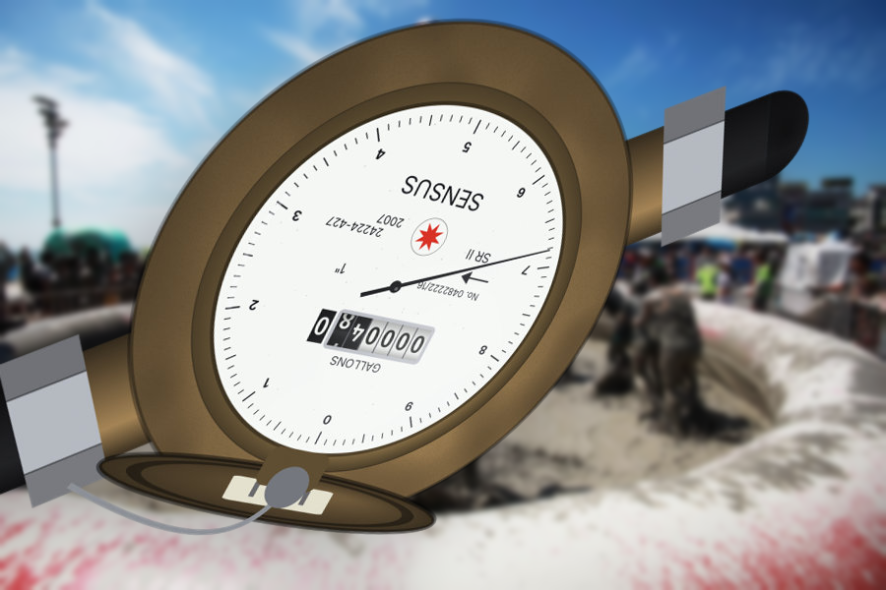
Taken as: 476.8 gal
